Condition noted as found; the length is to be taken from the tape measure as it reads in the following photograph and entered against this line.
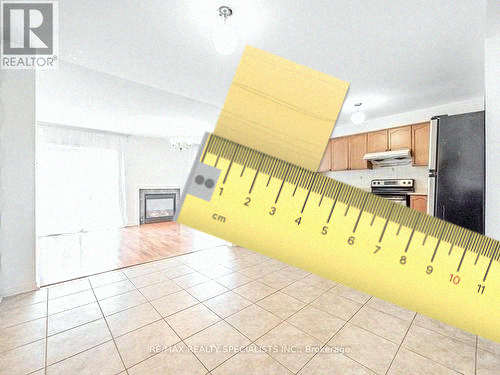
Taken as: 4 cm
